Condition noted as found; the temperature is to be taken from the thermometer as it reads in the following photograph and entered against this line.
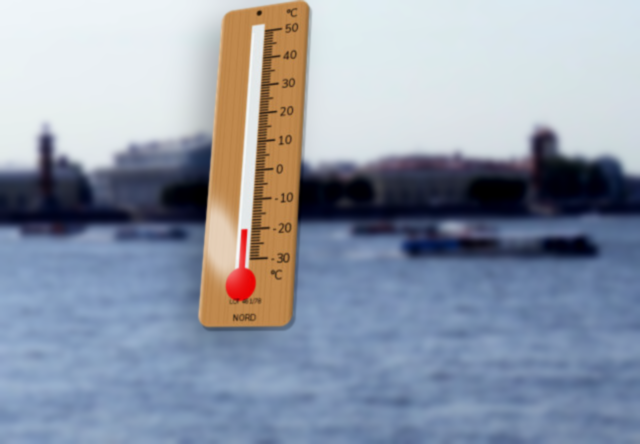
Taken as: -20 °C
